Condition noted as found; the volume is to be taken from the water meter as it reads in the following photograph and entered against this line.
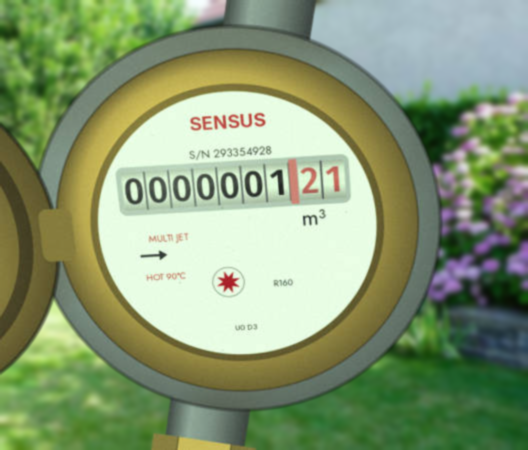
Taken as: 1.21 m³
